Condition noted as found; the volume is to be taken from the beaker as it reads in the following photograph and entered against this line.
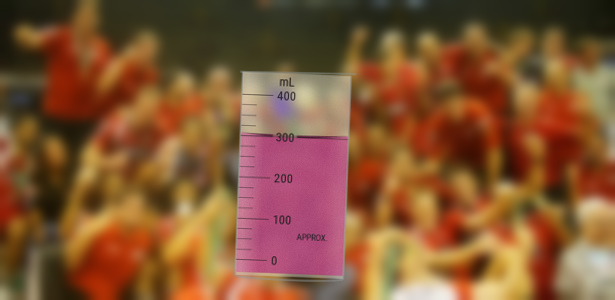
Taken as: 300 mL
